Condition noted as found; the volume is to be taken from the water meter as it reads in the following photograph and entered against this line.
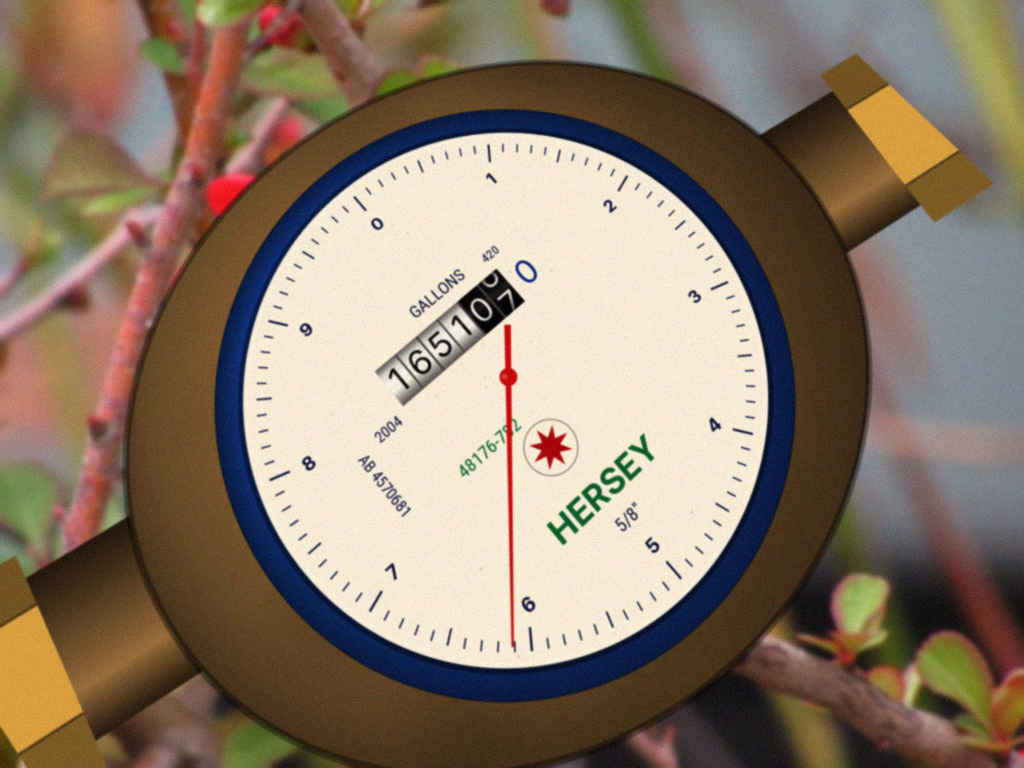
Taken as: 1651066.1 gal
